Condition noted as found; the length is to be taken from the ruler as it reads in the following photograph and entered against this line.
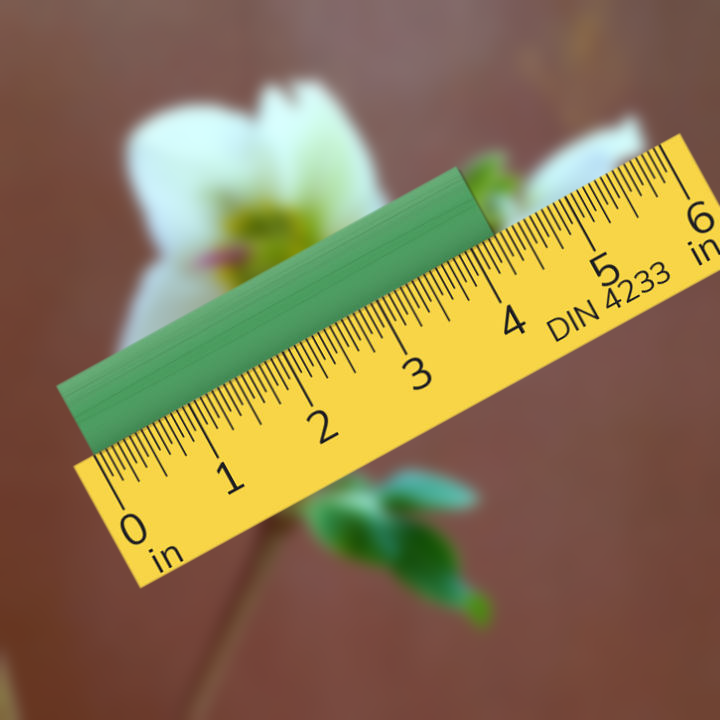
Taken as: 4.25 in
